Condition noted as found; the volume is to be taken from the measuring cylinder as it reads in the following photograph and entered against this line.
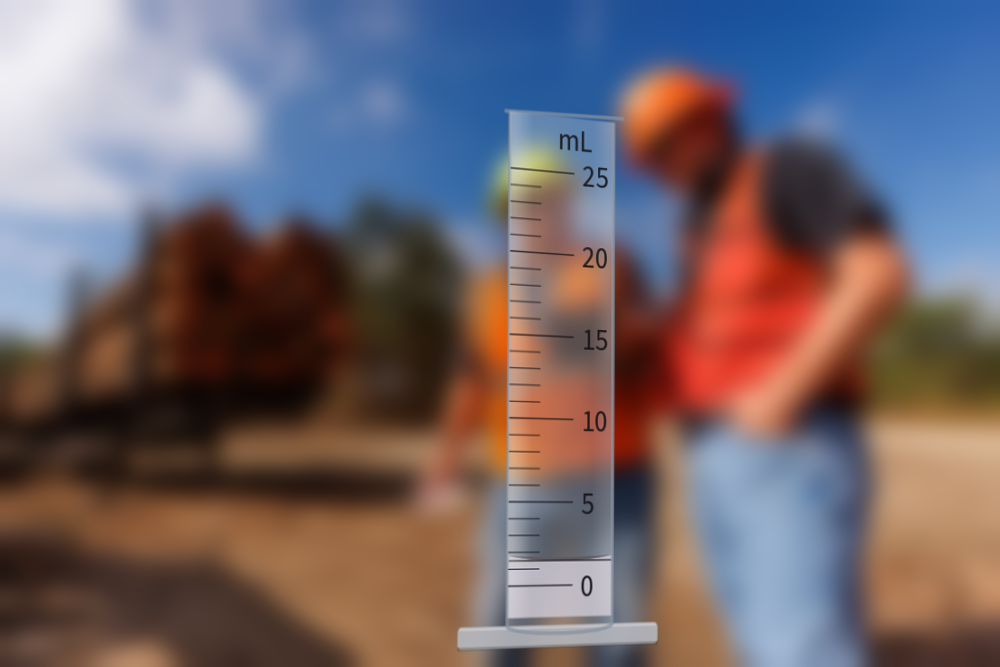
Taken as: 1.5 mL
